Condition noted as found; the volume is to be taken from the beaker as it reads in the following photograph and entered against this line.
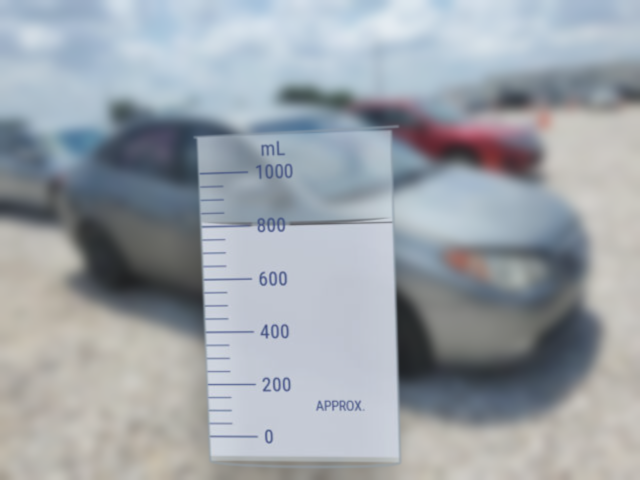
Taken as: 800 mL
